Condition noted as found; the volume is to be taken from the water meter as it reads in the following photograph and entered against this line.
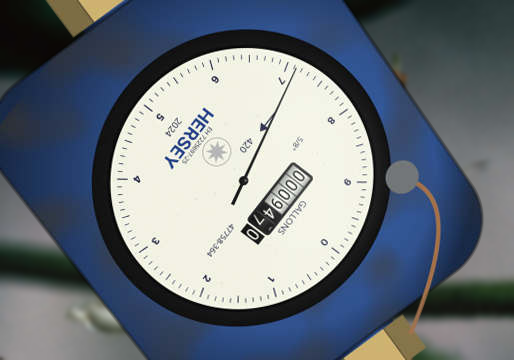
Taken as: 9467.1 gal
